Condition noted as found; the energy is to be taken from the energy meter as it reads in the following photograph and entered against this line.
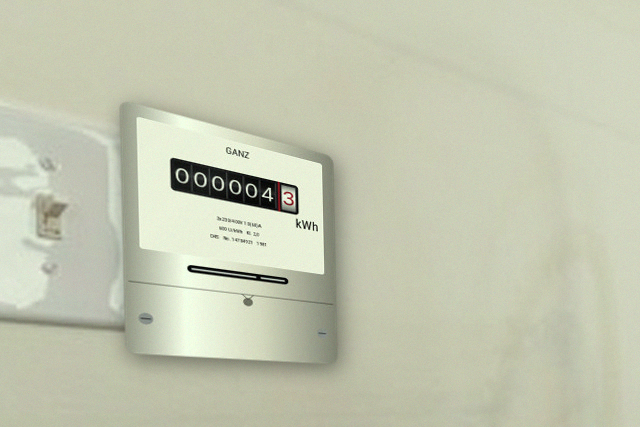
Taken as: 4.3 kWh
